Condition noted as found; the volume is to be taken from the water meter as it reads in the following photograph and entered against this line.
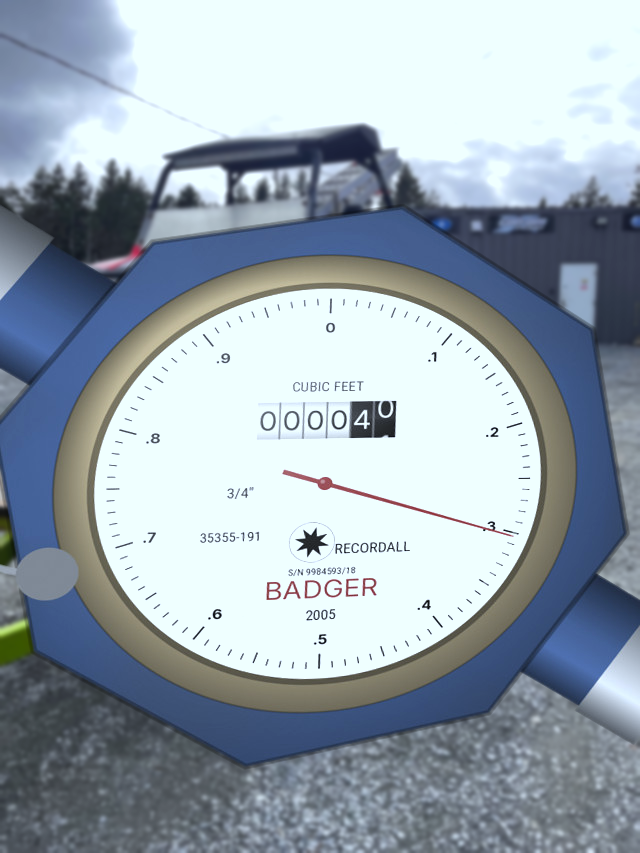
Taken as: 40.30 ft³
